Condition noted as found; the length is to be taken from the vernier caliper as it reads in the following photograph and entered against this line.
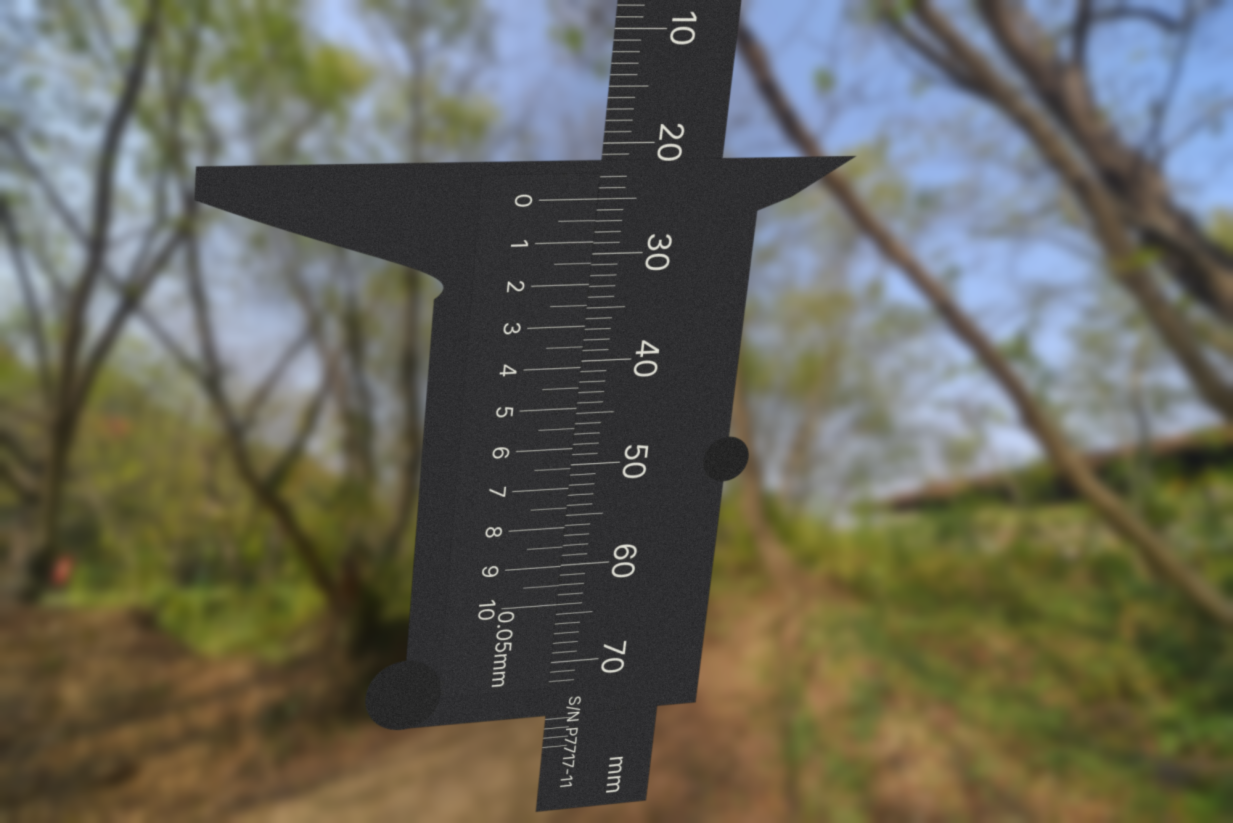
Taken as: 25.0 mm
